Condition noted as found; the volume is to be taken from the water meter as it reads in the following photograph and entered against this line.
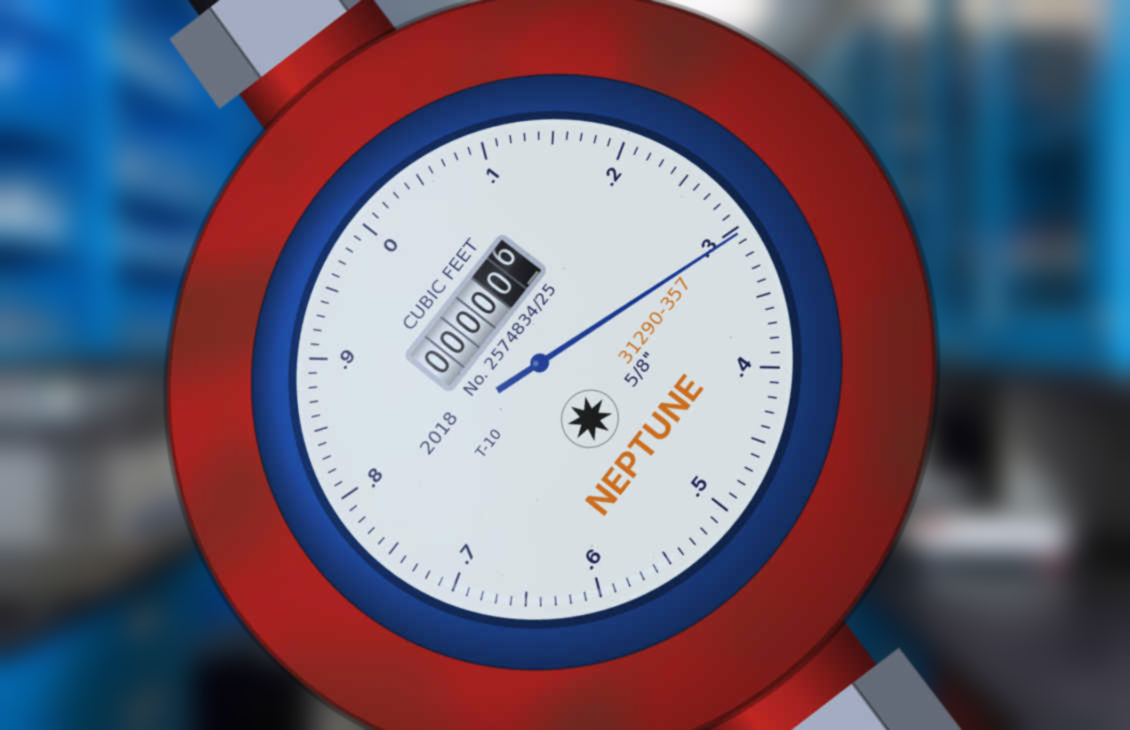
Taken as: 6.30 ft³
